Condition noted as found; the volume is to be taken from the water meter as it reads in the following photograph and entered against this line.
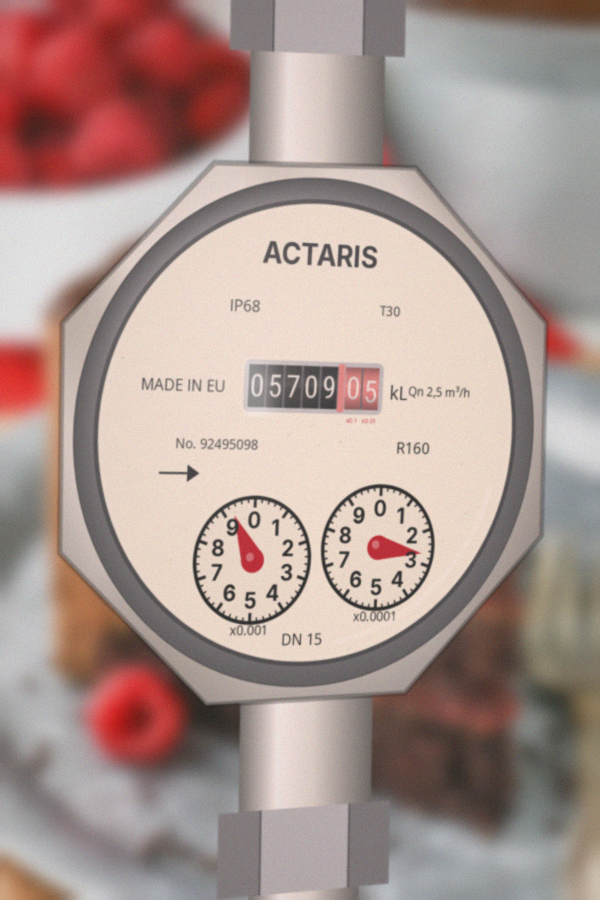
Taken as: 5709.0492 kL
